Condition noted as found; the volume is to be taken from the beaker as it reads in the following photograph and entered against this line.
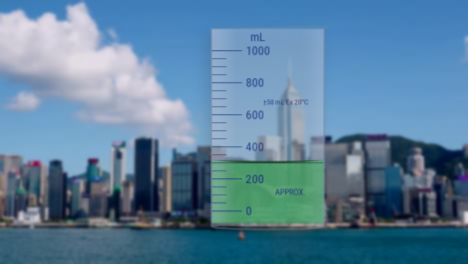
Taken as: 300 mL
